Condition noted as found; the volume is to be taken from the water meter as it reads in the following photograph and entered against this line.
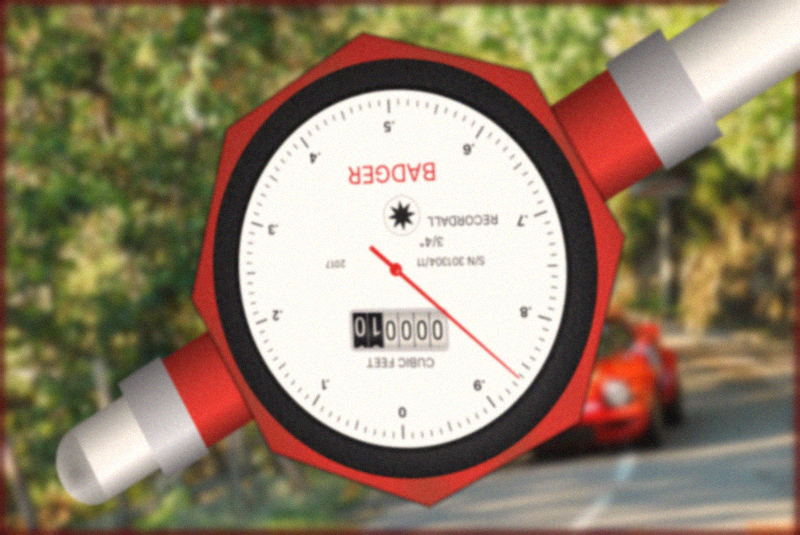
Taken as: 9.86 ft³
